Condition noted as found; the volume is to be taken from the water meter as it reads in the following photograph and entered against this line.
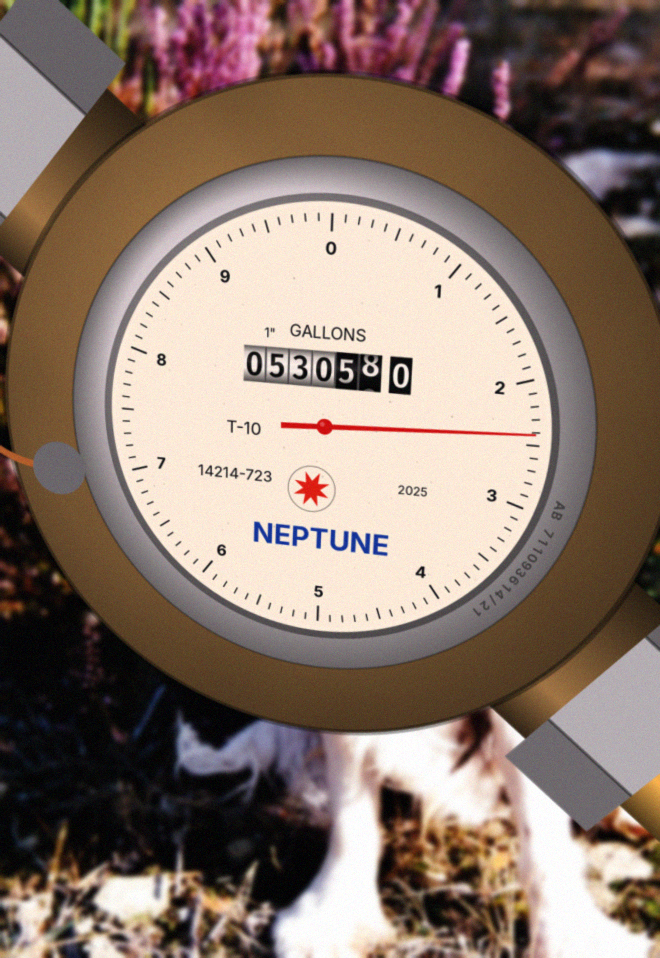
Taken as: 530582.4 gal
